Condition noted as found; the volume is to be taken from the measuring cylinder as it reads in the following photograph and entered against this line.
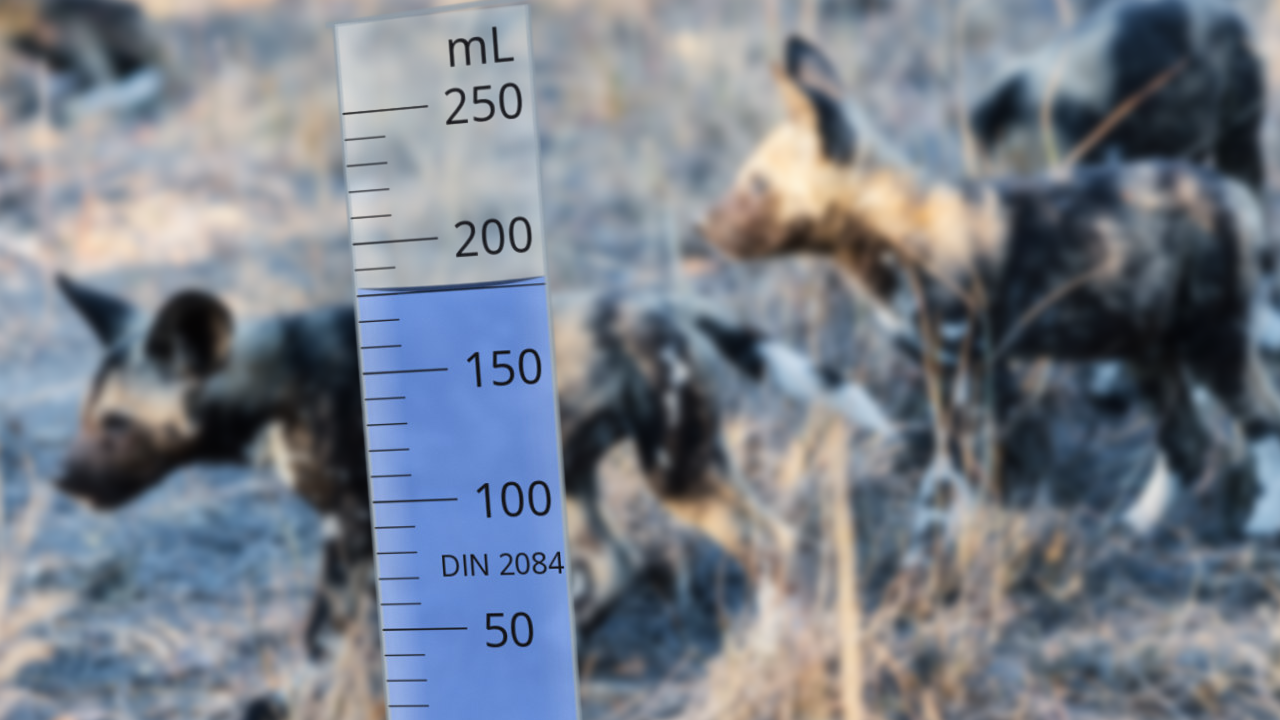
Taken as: 180 mL
